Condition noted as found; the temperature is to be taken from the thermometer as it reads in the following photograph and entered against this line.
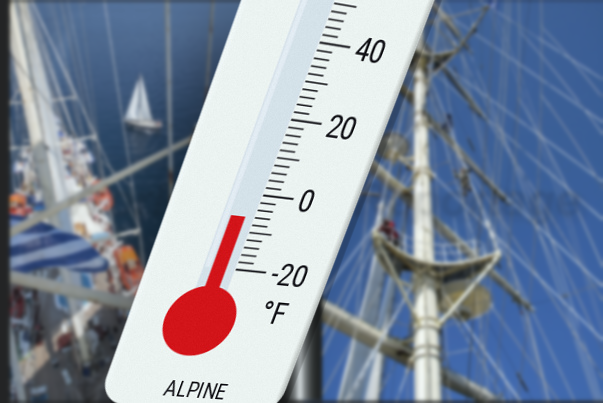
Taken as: -6 °F
